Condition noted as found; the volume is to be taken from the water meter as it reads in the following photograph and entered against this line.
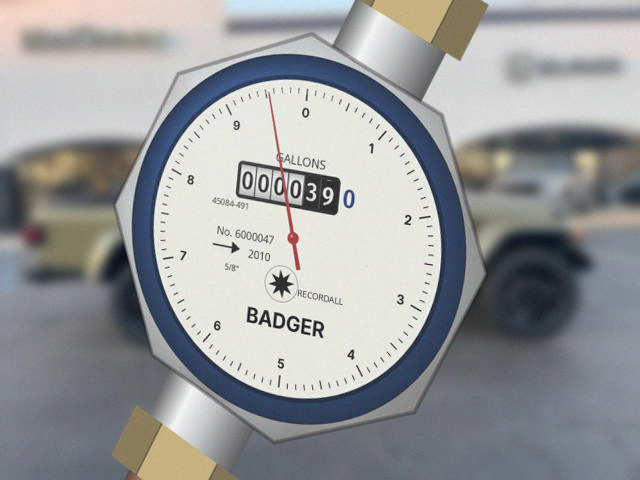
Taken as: 389.5 gal
